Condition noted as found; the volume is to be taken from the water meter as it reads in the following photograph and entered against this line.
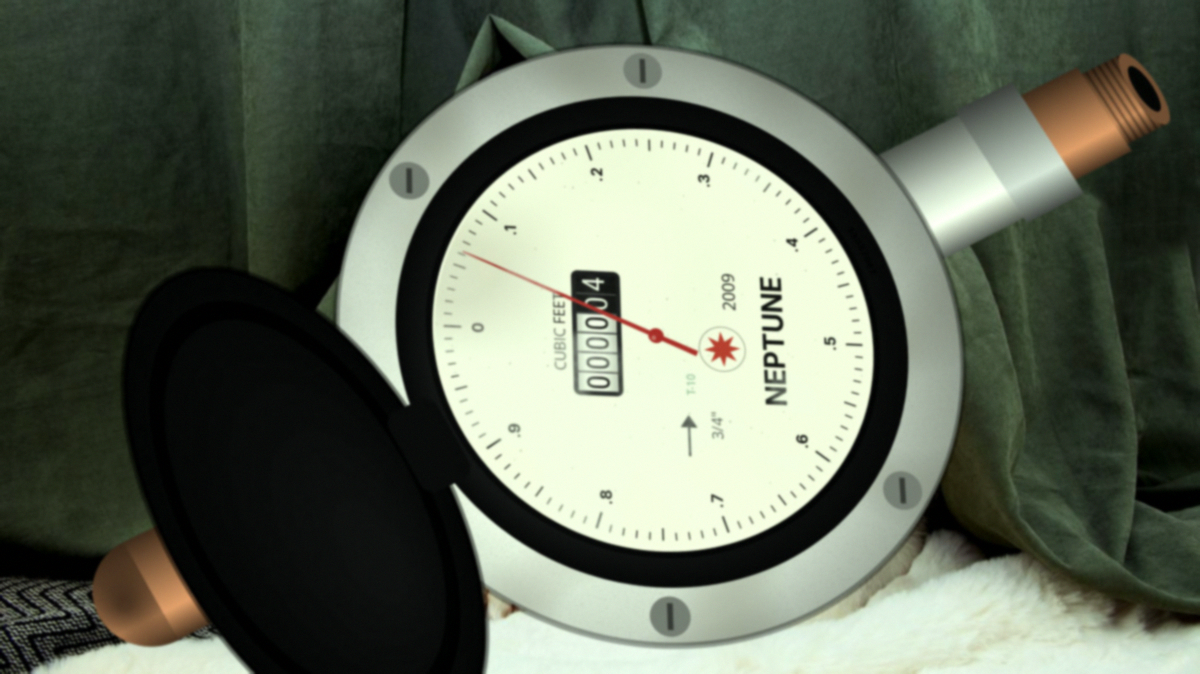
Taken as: 4.06 ft³
